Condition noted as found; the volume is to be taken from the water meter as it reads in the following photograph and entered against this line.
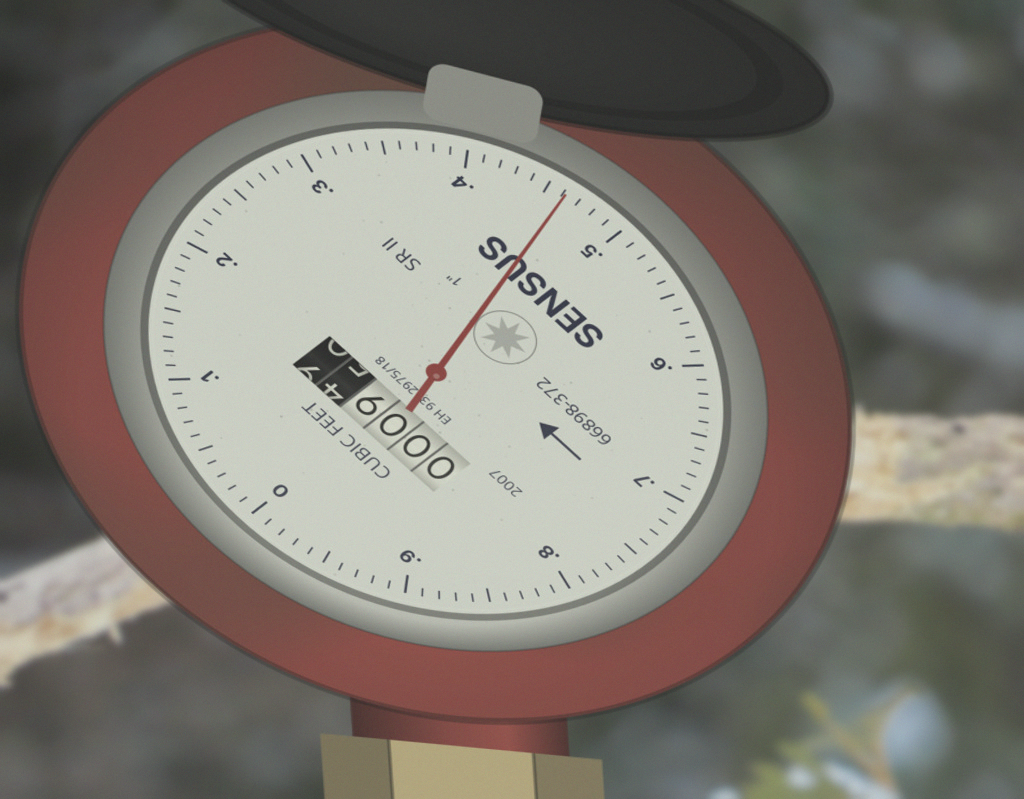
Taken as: 949.46 ft³
